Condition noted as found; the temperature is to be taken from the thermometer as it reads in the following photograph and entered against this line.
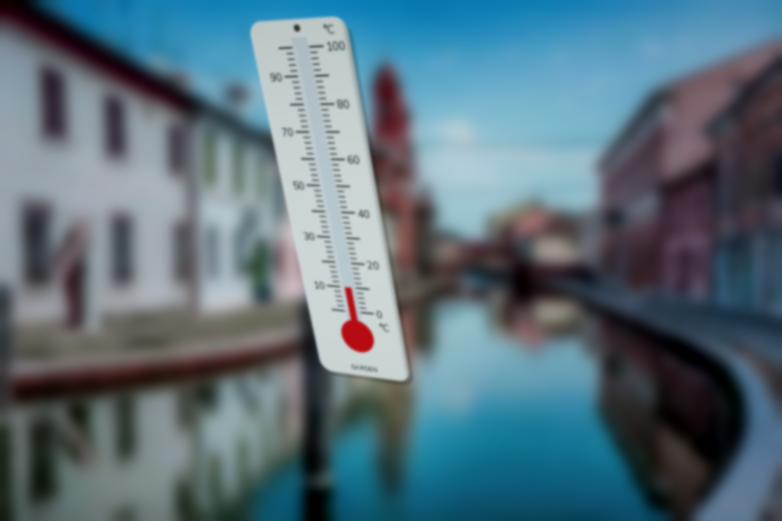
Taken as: 10 °C
